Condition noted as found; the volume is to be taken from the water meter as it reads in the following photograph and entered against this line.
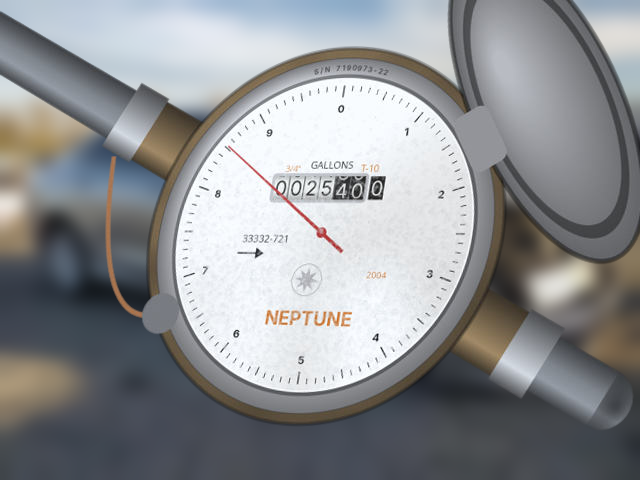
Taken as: 25398.5 gal
